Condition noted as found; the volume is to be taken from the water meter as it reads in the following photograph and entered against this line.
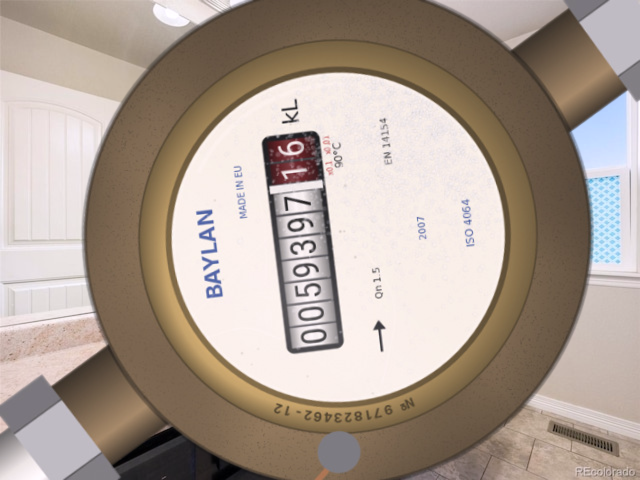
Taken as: 59397.16 kL
